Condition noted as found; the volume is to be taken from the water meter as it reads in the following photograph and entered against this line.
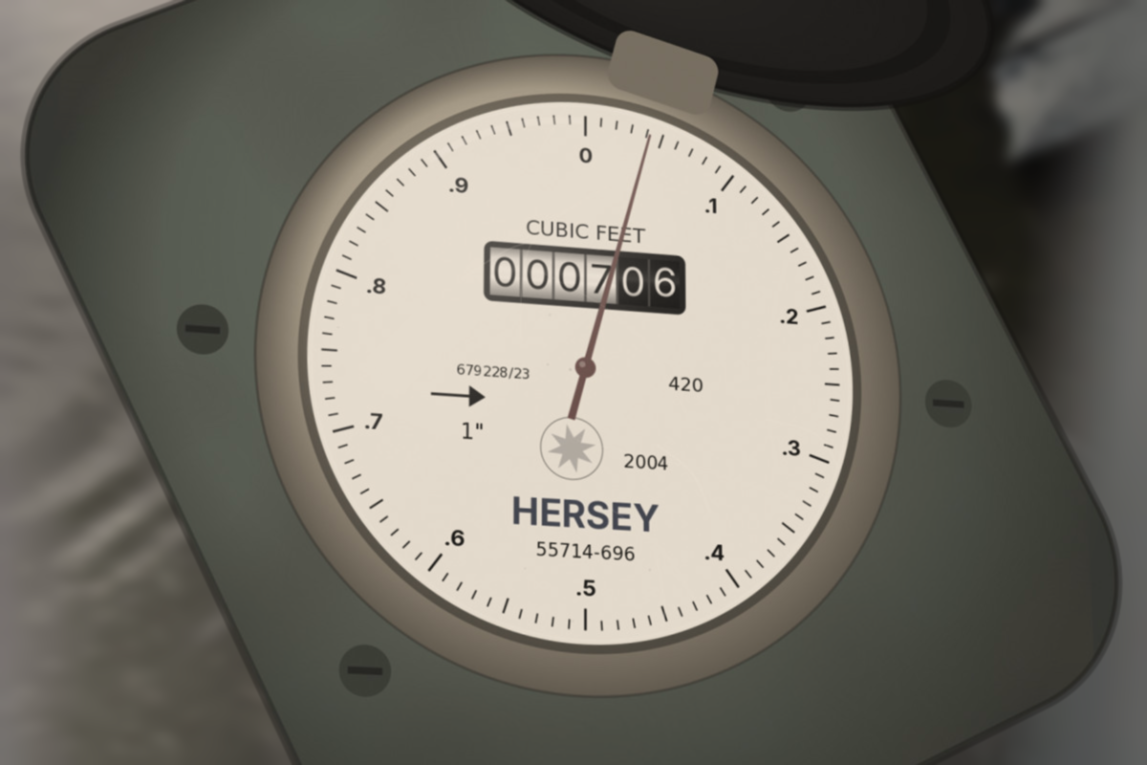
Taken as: 706.04 ft³
